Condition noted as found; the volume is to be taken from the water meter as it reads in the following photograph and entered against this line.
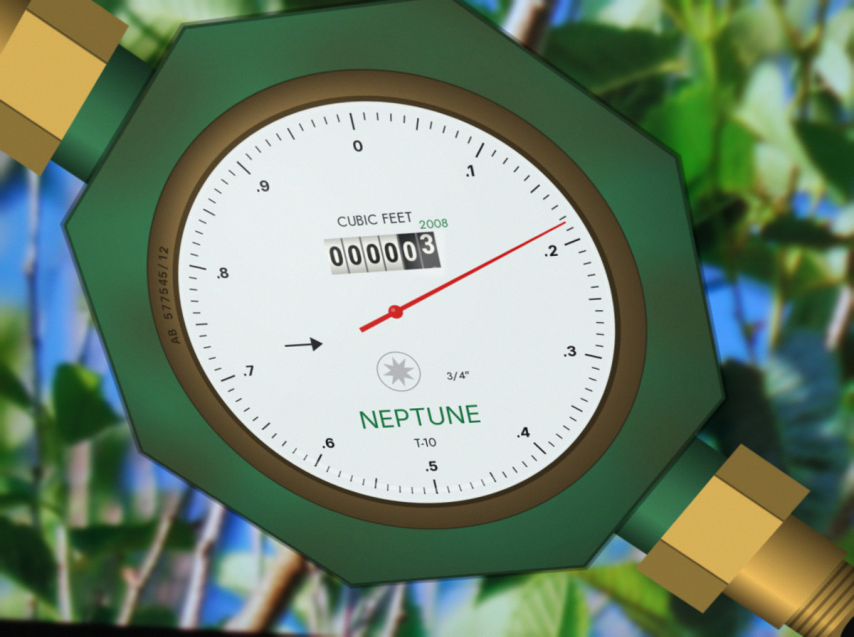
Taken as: 3.18 ft³
